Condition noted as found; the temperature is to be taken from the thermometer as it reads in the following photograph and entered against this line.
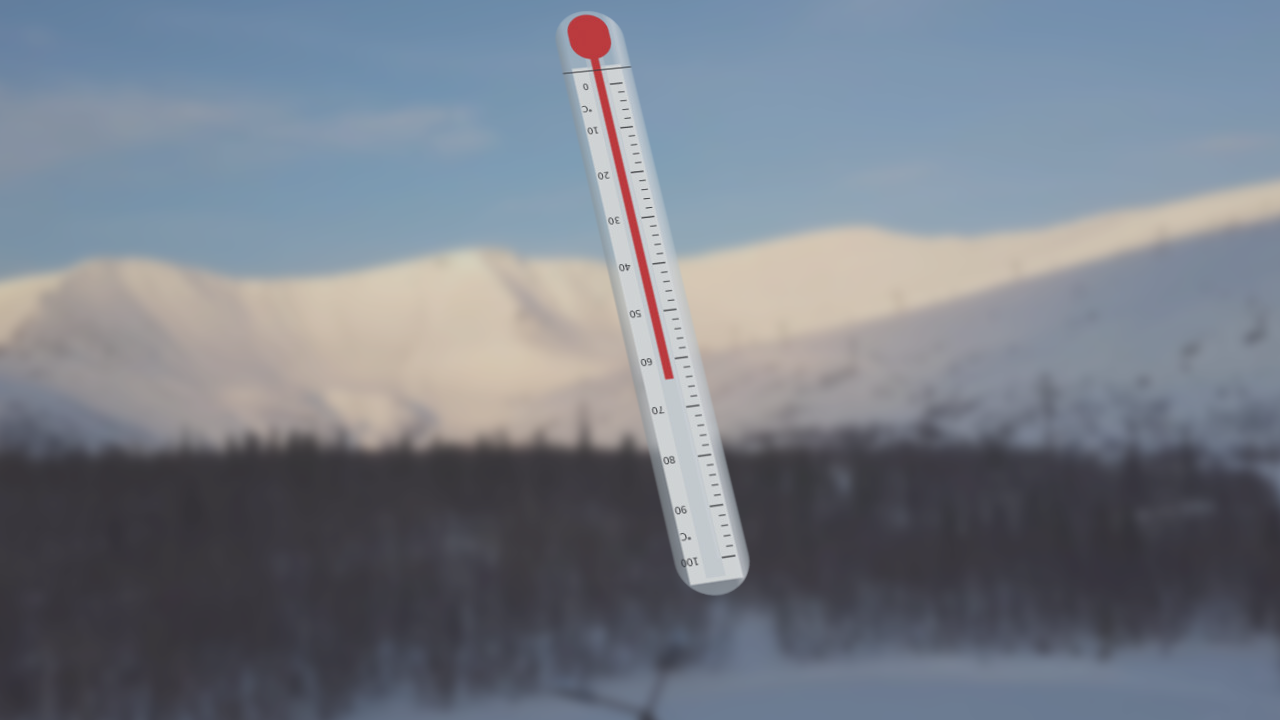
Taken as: 64 °C
